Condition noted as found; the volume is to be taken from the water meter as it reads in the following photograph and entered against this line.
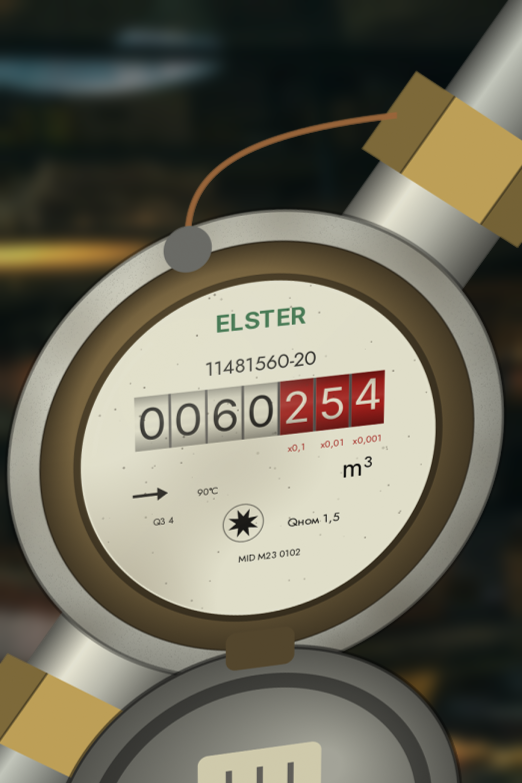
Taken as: 60.254 m³
